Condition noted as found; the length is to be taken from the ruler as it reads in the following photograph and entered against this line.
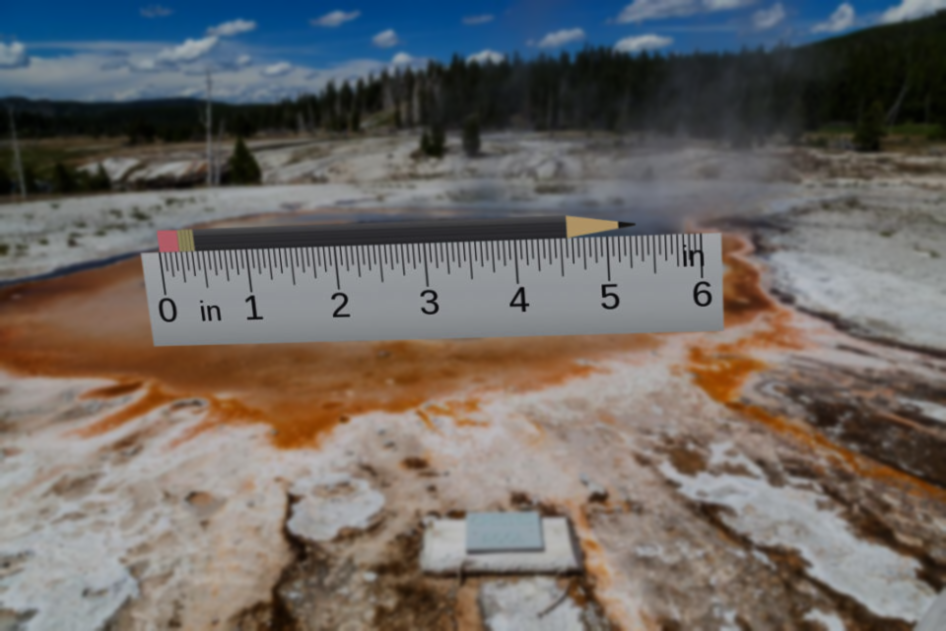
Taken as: 5.3125 in
